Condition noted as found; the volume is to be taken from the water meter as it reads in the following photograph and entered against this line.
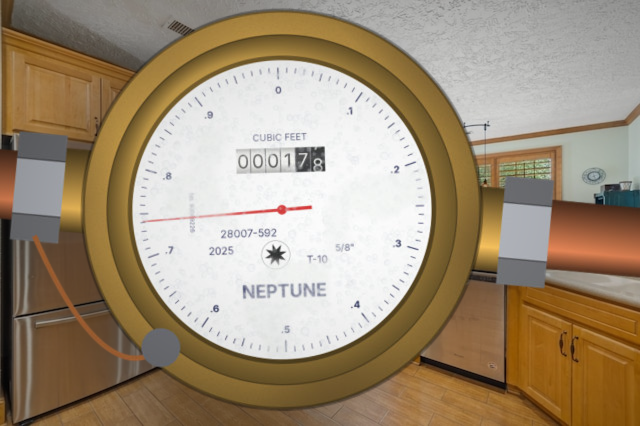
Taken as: 177.74 ft³
